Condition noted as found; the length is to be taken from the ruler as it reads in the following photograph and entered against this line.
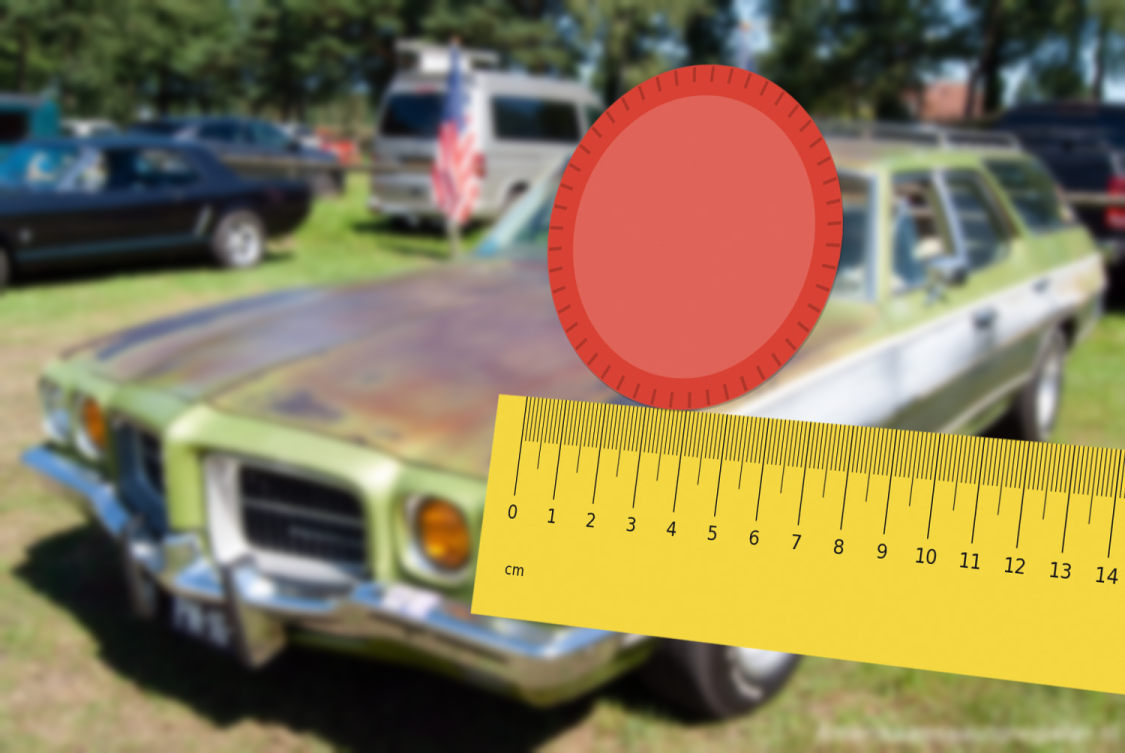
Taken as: 7.2 cm
